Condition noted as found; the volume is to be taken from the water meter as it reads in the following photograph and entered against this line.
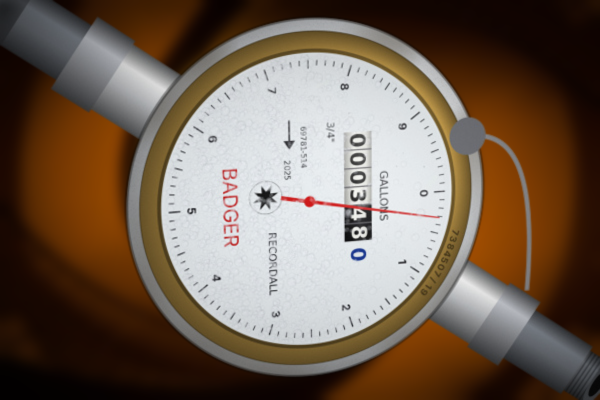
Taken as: 3480.3 gal
